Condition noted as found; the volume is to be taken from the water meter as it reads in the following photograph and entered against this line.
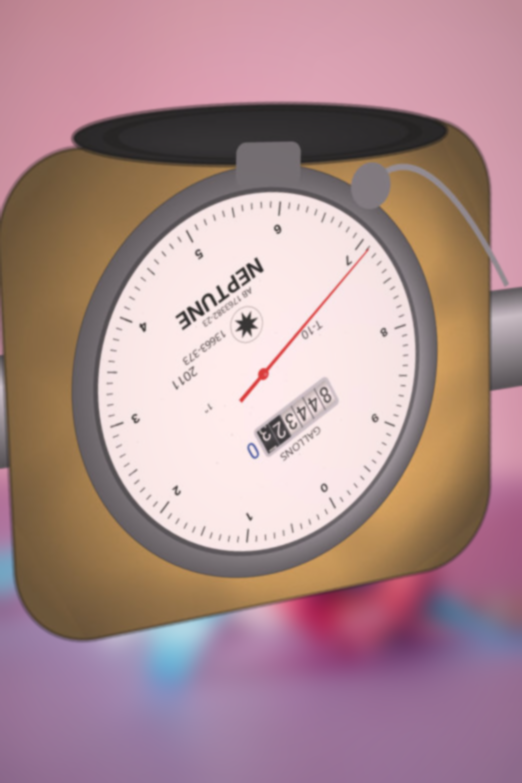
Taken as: 8443227.1 gal
